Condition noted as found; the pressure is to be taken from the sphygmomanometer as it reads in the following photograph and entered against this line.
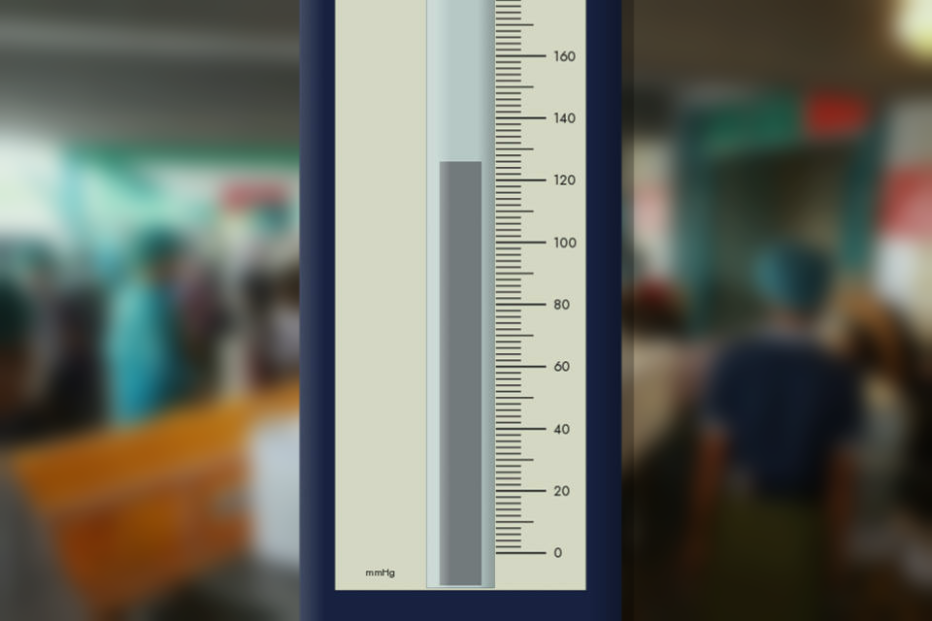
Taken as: 126 mmHg
